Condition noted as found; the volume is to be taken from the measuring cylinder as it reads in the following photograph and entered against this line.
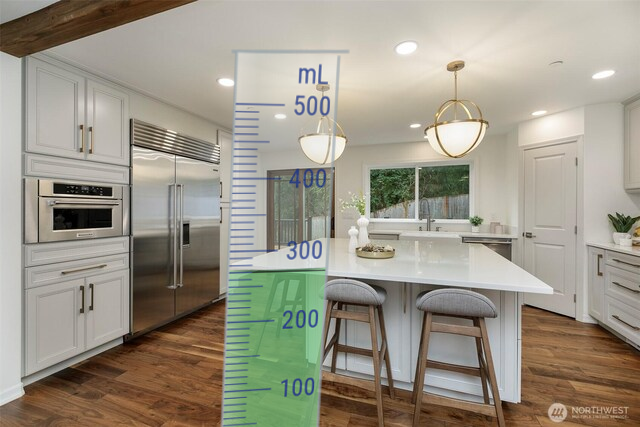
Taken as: 270 mL
